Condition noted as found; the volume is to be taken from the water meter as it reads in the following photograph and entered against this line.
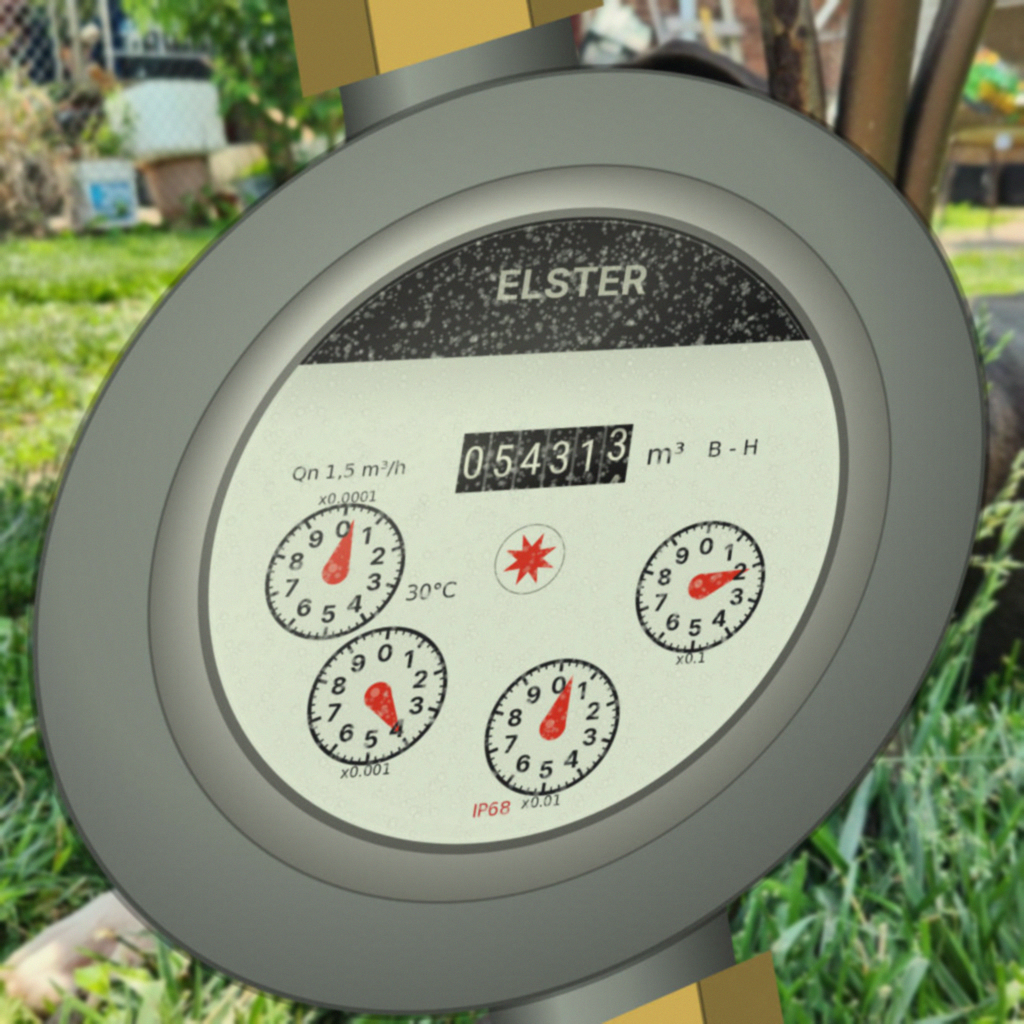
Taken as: 54313.2040 m³
